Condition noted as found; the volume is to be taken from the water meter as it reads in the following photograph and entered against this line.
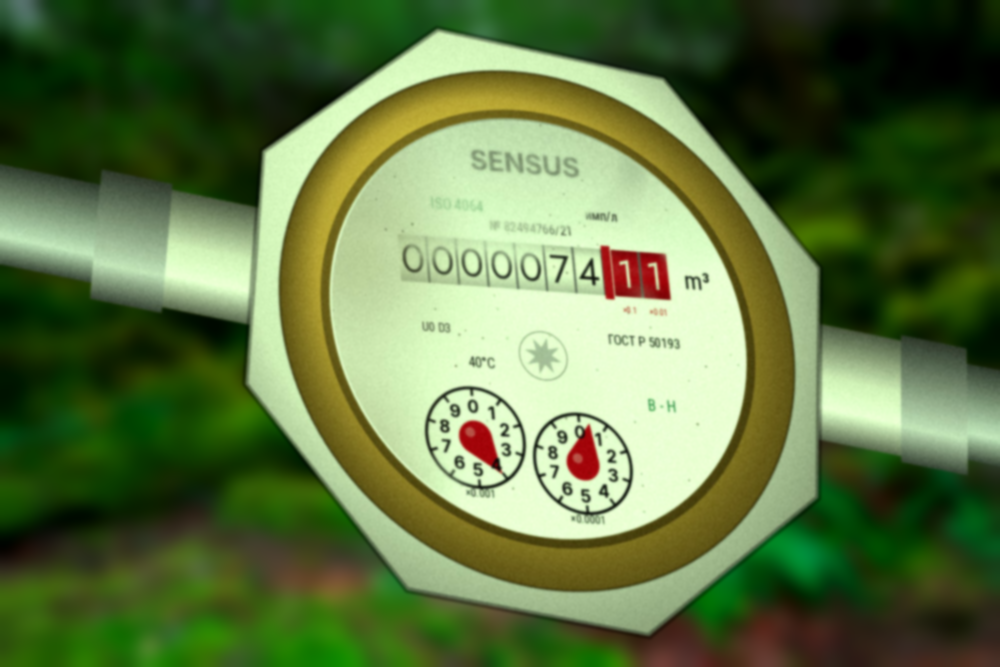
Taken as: 74.1140 m³
